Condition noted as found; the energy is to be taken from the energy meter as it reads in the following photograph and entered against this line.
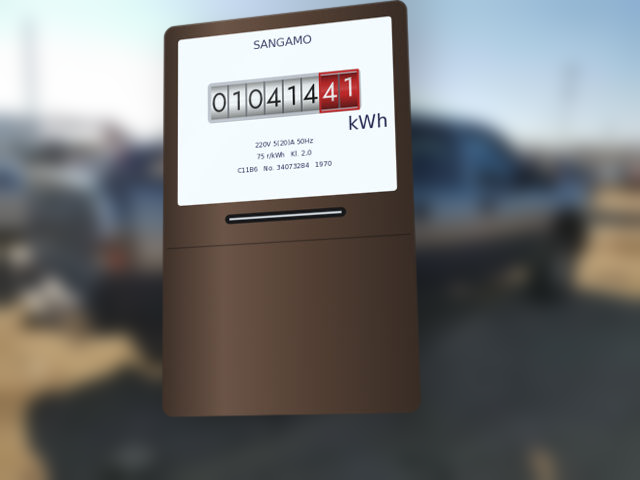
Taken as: 10414.41 kWh
